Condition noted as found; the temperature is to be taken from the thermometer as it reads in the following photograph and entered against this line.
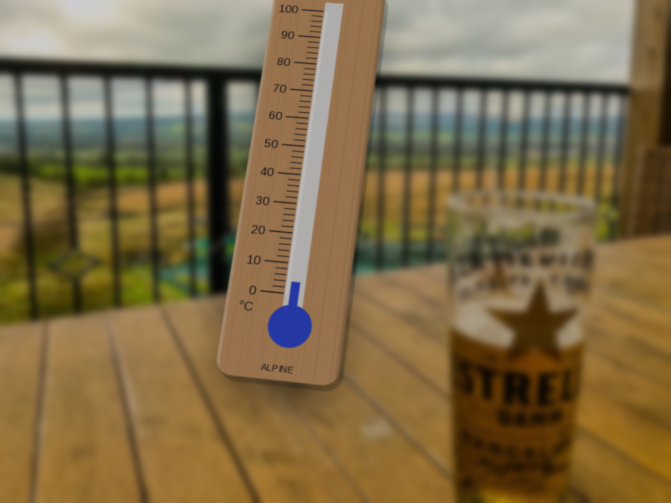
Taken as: 4 °C
